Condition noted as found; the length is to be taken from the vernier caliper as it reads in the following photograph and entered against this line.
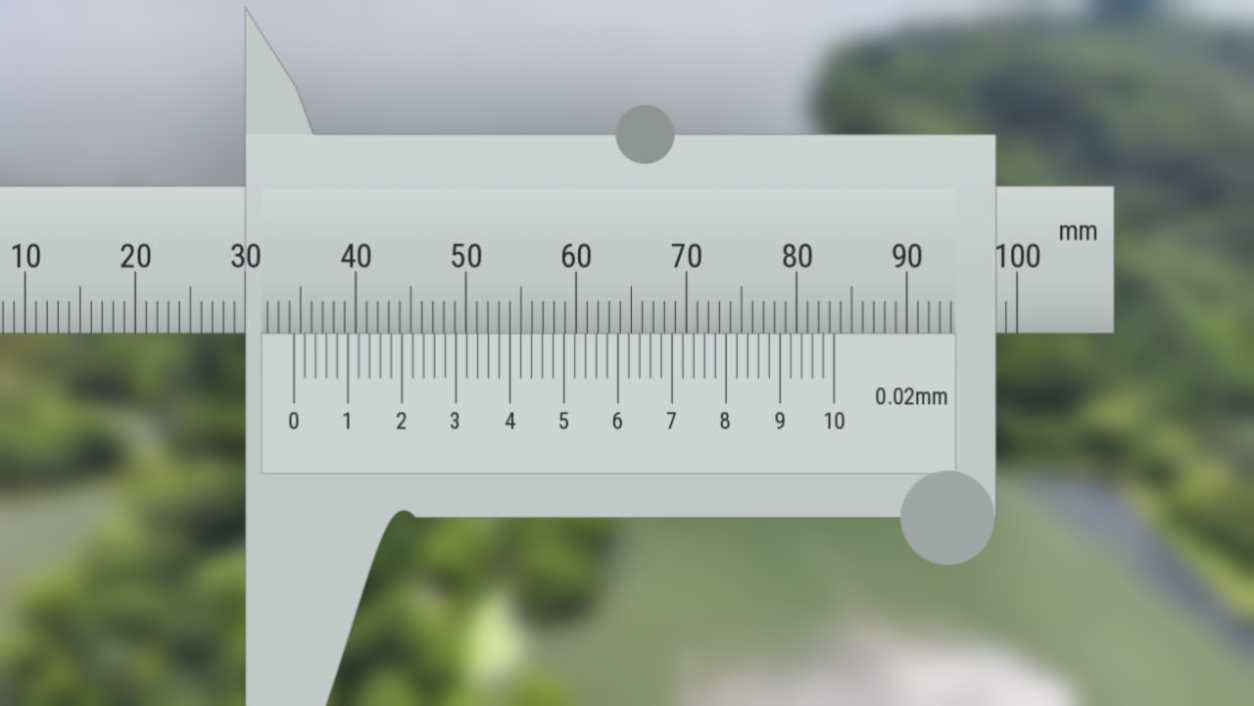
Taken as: 34.4 mm
